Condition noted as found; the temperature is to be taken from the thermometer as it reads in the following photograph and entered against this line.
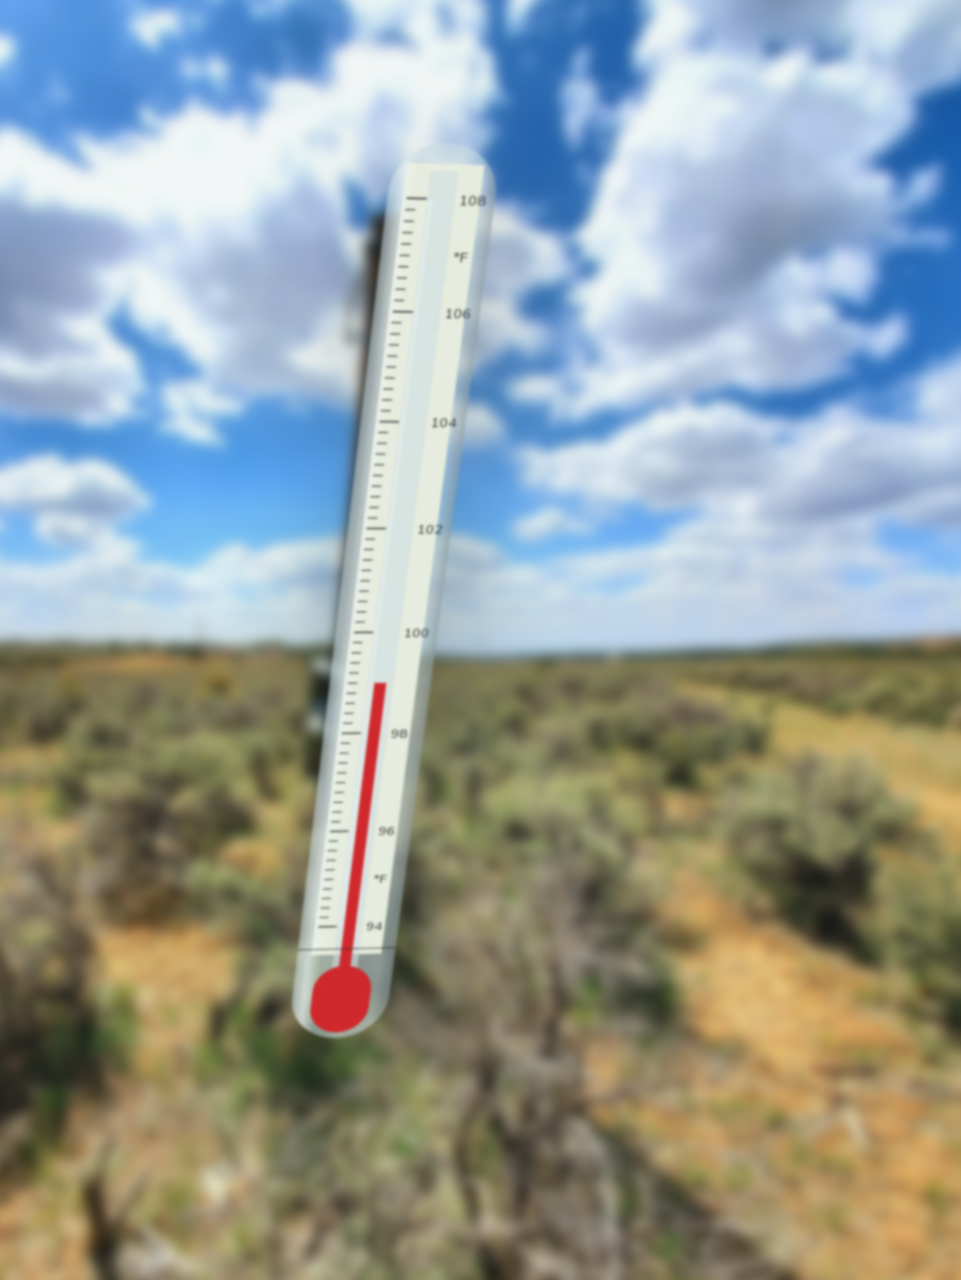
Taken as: 99 °F
